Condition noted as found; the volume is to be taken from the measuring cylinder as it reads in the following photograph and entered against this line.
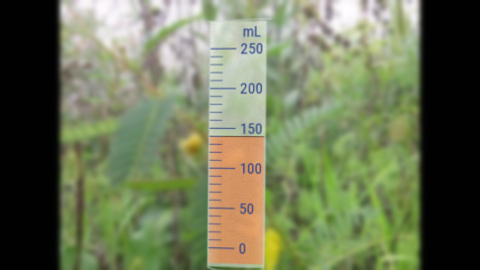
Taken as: 140 mL
